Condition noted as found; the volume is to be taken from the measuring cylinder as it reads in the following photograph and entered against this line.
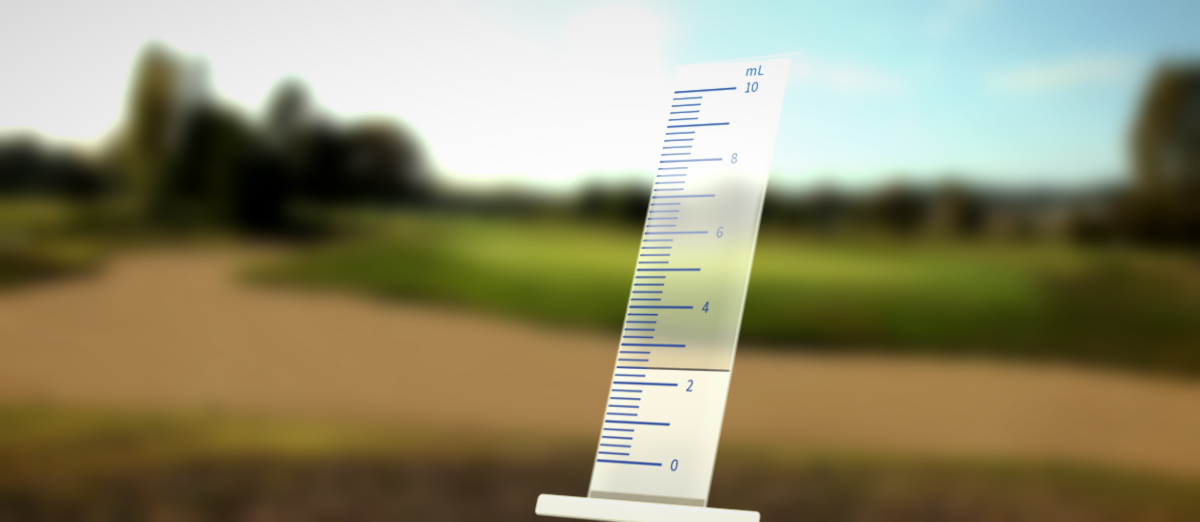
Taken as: 2.4 mL
